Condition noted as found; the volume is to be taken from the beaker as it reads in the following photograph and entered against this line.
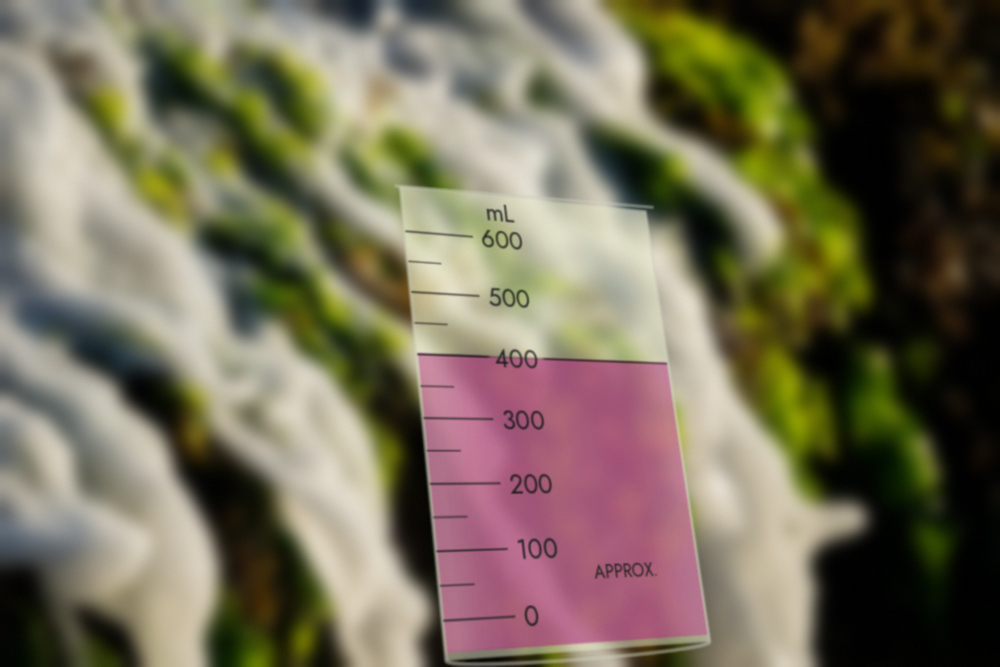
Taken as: 400 mL
